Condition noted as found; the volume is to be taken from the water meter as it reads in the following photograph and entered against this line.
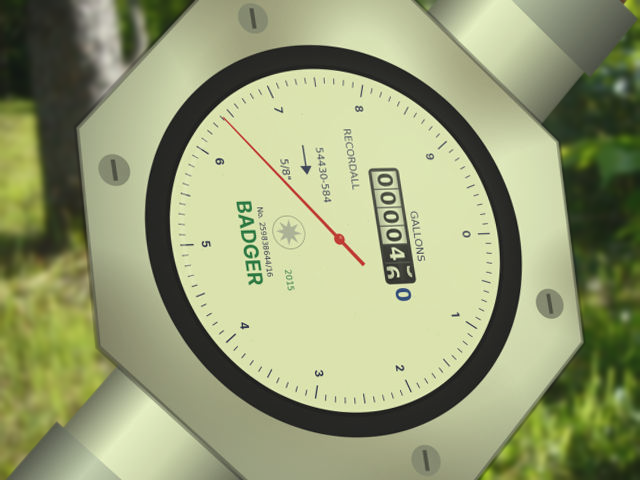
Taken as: 456.4 gal
